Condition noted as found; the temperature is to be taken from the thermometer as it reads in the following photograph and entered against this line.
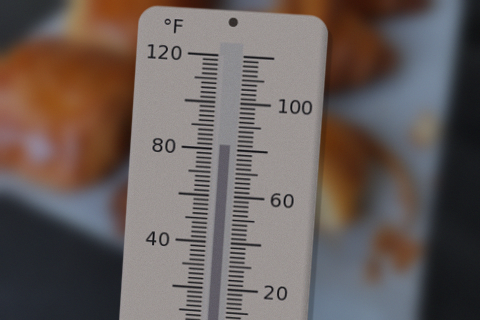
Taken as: 82 °F
